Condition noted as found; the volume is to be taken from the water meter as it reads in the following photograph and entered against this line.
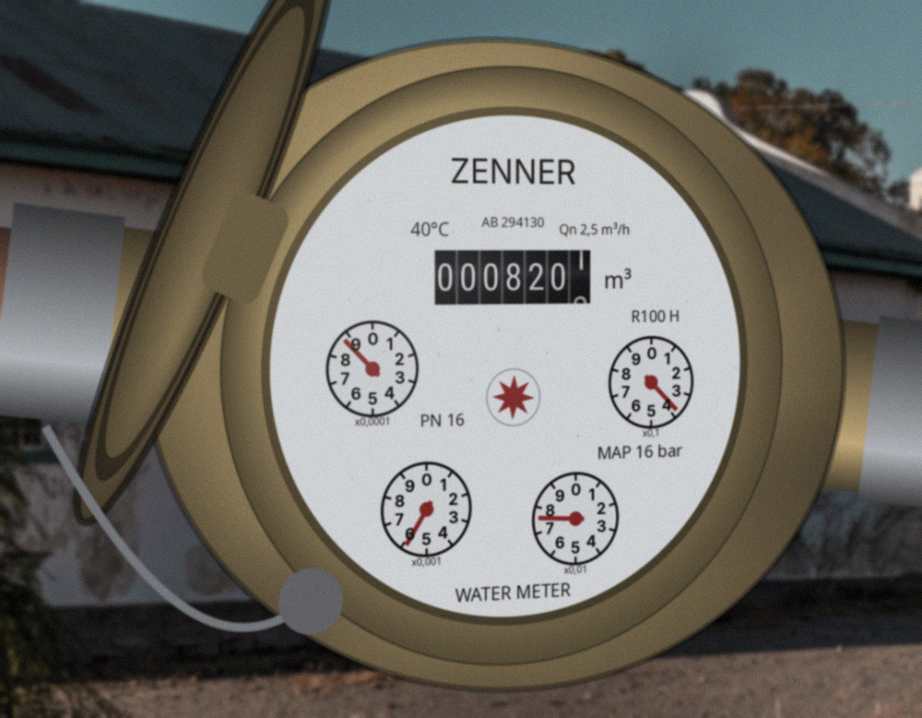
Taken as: 8201.3758 m³
